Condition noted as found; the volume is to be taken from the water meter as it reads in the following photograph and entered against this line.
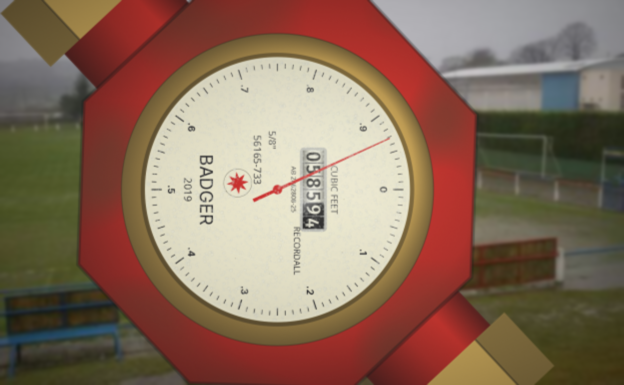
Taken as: 58593.93 ft³
